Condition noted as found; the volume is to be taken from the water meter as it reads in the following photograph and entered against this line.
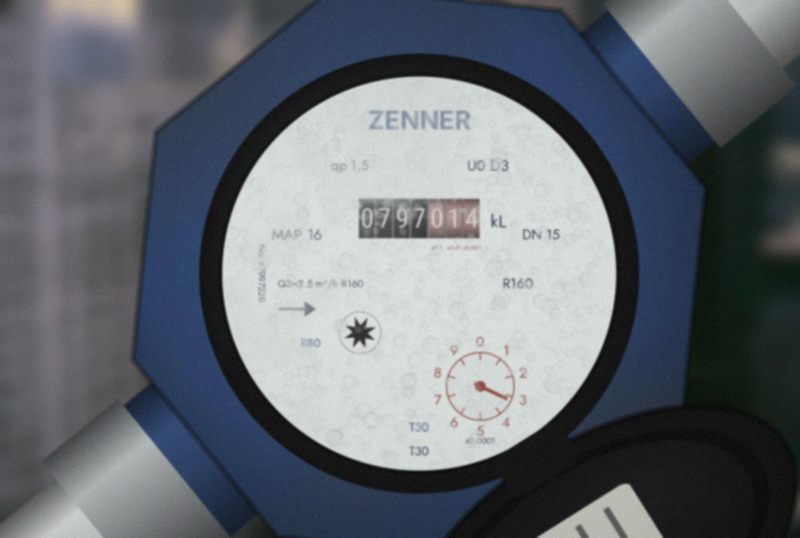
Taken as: 797.0143 kL
